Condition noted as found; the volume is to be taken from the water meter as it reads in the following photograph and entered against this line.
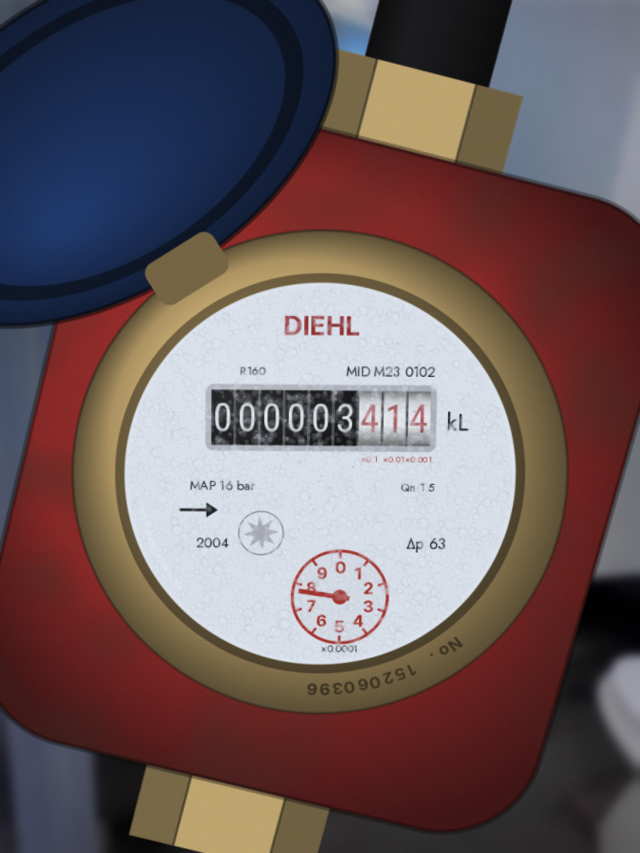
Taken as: 3.4147 kL
